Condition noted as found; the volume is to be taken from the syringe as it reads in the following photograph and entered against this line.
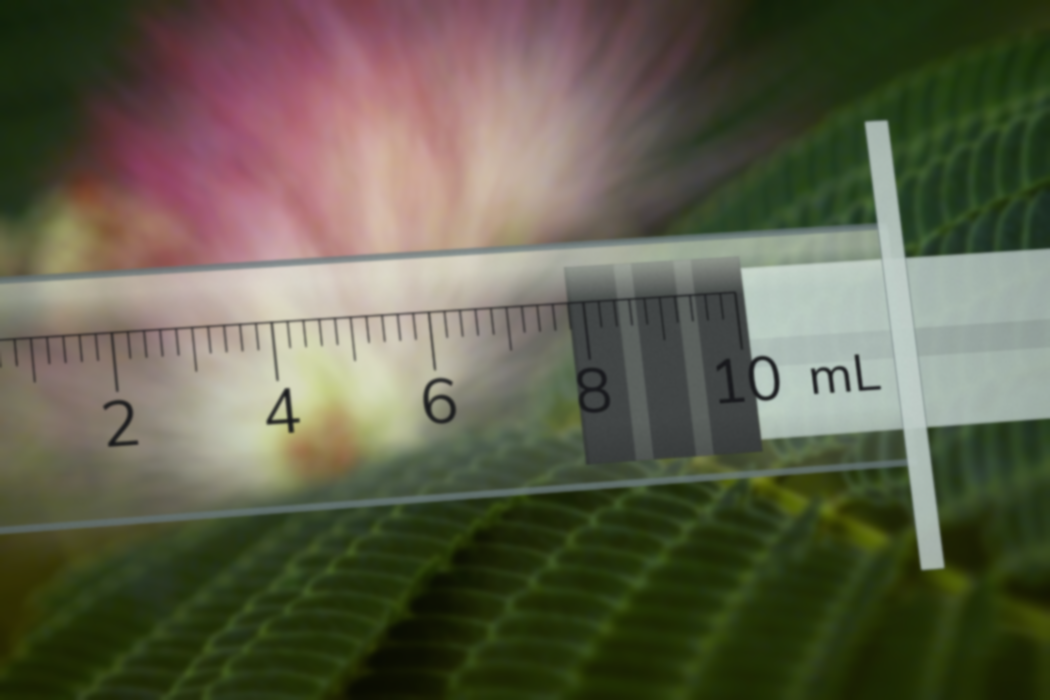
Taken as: 7.8 mL
